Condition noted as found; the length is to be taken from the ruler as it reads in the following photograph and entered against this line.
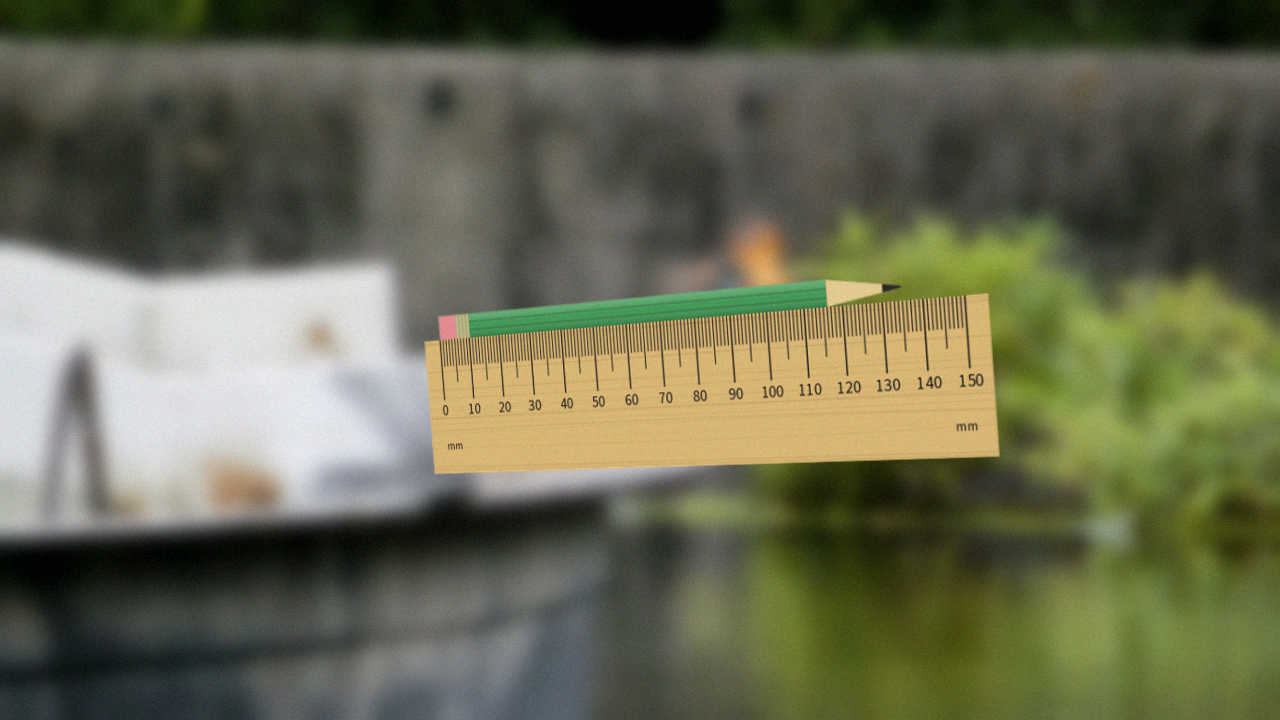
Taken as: 135 mm
